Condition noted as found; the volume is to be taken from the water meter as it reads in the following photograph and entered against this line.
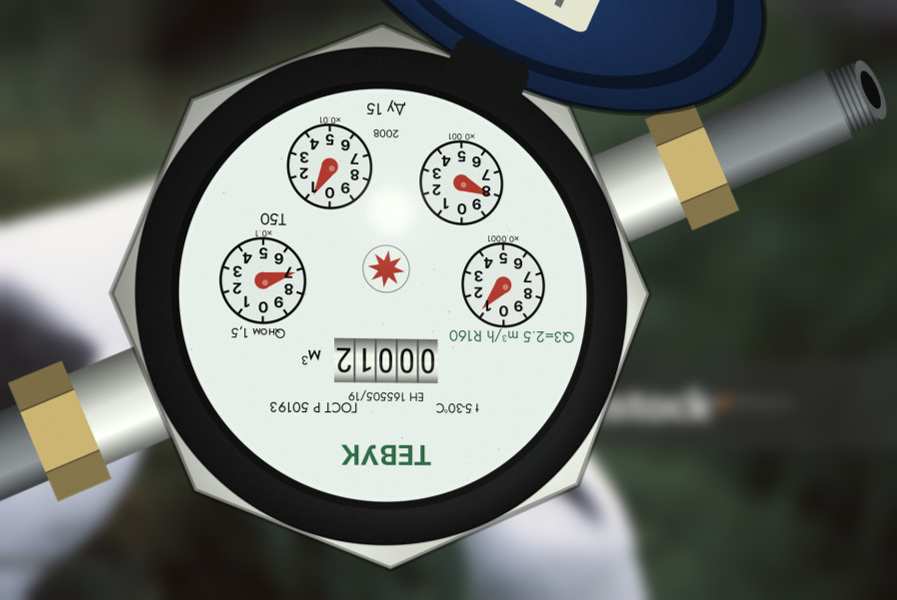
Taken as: 12.7081 m³
